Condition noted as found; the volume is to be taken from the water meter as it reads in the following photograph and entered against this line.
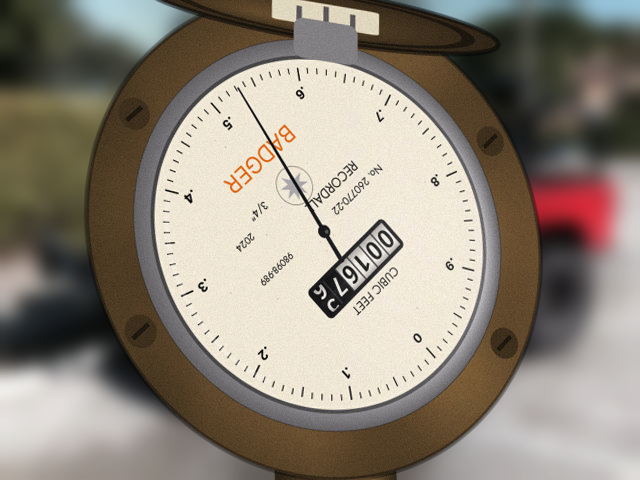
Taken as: 1675.53 ft³
